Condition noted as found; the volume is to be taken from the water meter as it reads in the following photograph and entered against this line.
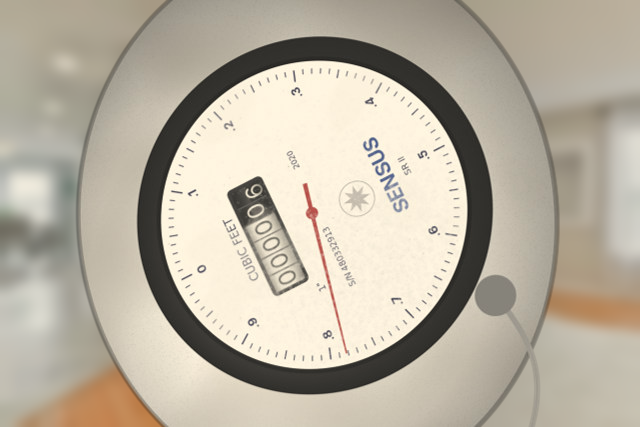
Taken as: 5.78 ft³
